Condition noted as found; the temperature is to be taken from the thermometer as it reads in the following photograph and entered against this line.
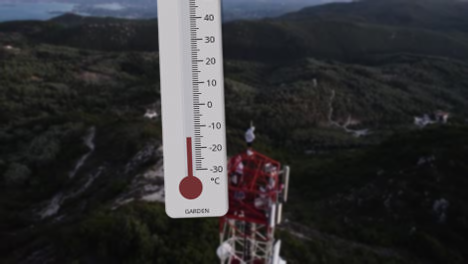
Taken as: -15 °C
